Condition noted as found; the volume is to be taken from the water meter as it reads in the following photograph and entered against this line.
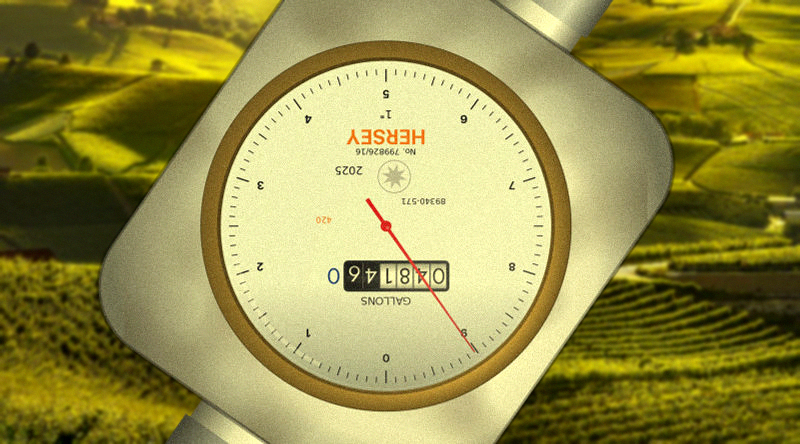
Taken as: 481459.0 gal
